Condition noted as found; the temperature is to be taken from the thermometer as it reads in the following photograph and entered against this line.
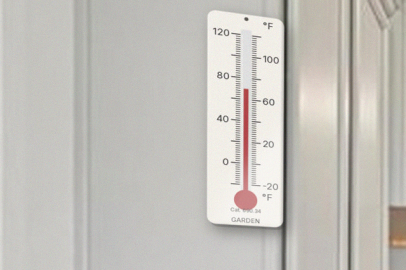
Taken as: 70 °F
